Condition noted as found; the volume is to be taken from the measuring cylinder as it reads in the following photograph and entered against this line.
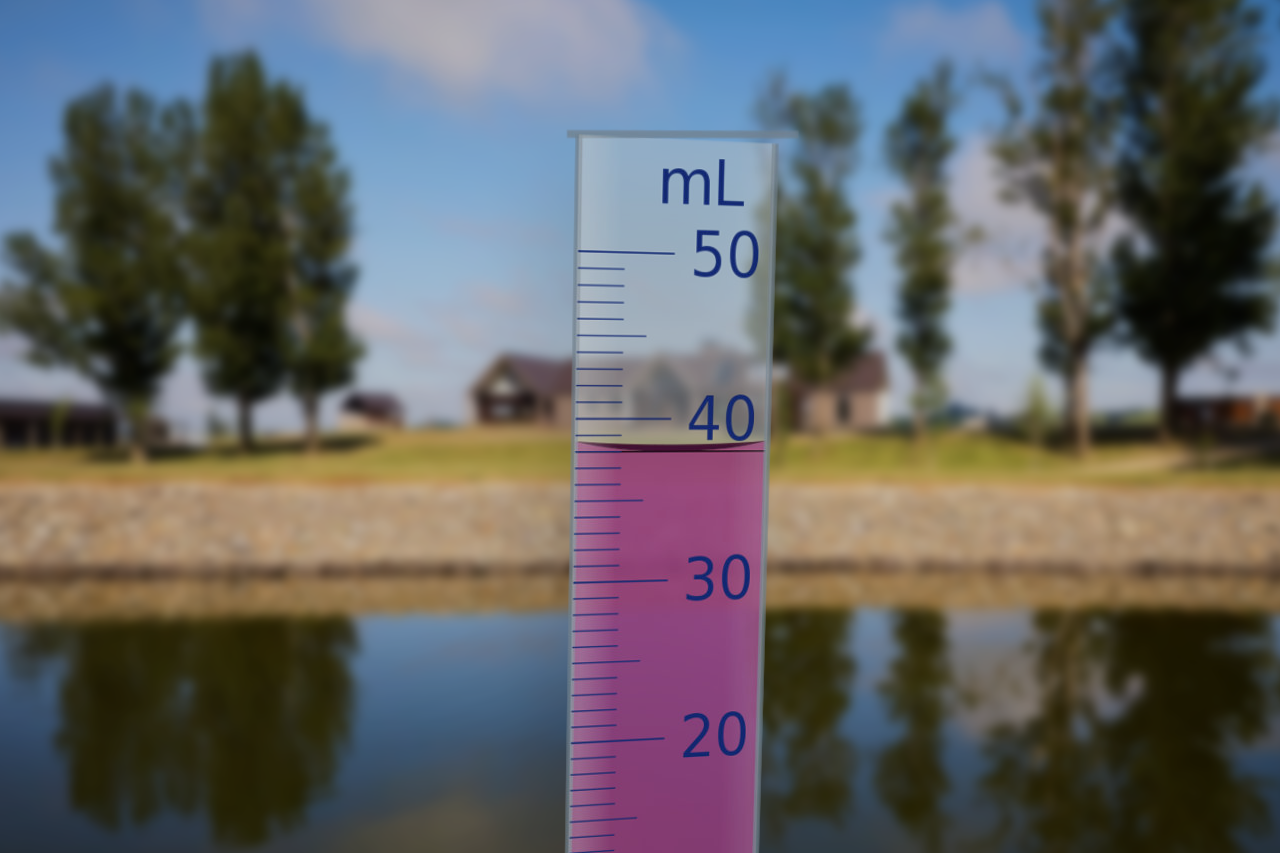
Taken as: 38 mL
